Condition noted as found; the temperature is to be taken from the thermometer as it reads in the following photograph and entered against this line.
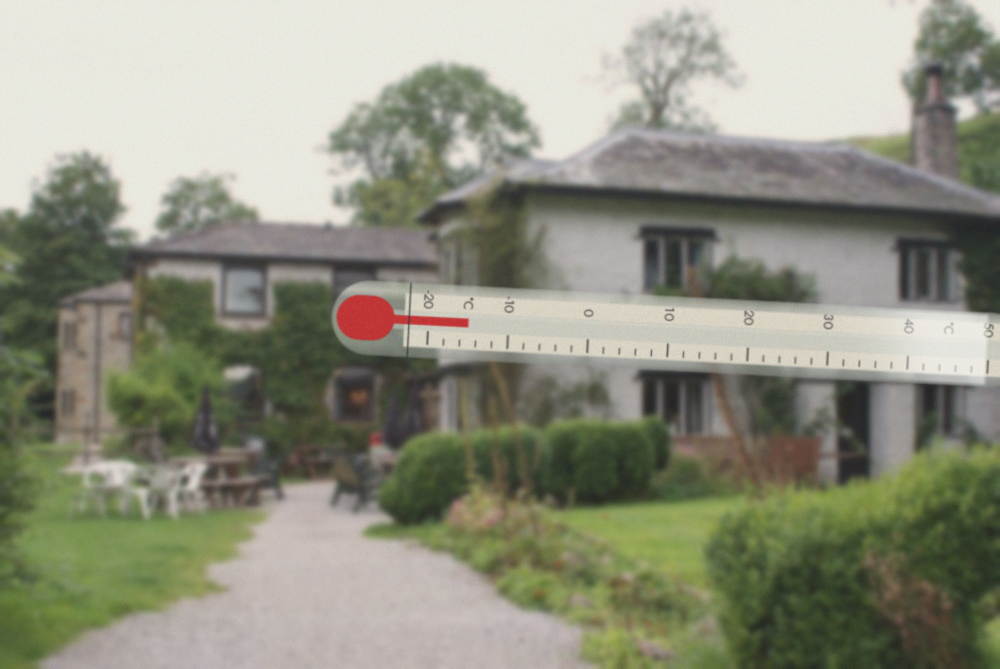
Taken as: -15 °C
